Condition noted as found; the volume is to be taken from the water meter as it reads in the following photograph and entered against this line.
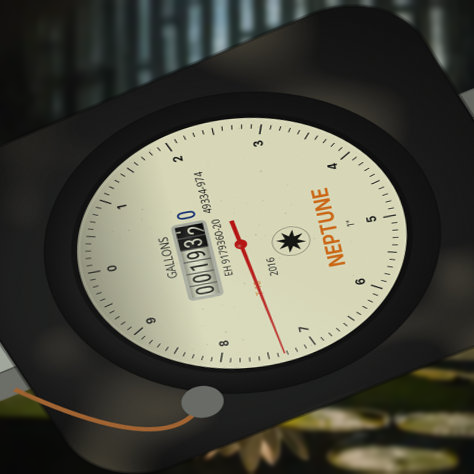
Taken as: 19317.3 gal
